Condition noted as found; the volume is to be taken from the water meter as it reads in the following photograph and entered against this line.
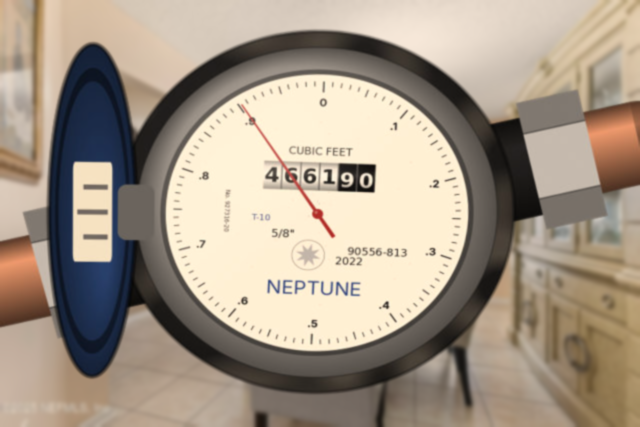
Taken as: 466189.90 ft³
